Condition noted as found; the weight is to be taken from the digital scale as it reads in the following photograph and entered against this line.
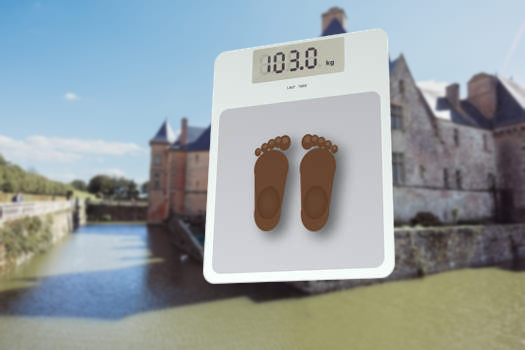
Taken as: 103.0 kg
